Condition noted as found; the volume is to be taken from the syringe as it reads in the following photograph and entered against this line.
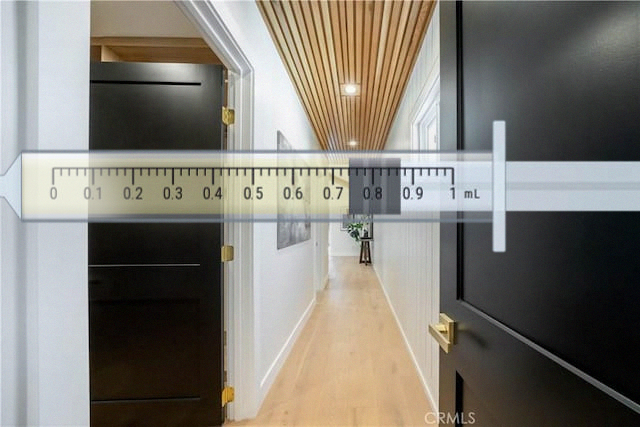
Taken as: 0.74 mL
